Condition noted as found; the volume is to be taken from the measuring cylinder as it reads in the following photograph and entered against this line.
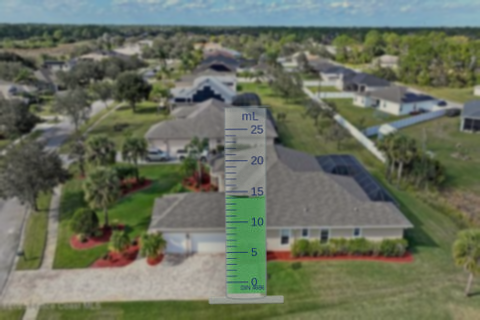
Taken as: 14 mL
